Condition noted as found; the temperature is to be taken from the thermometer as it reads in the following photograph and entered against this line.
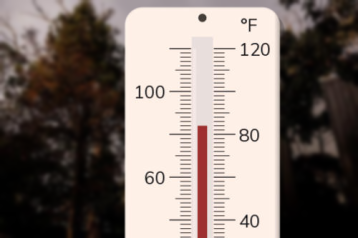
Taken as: 84 °F
